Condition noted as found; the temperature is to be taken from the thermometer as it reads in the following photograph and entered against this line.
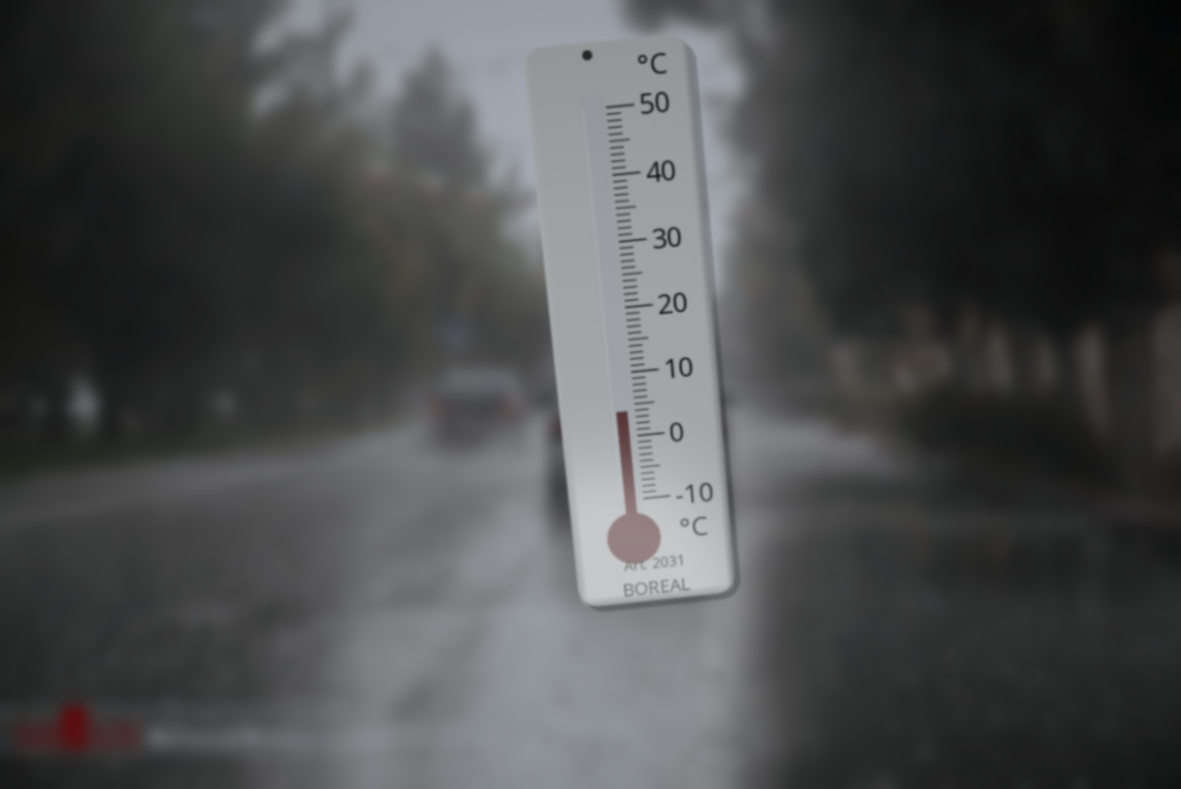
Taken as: 4 °C
